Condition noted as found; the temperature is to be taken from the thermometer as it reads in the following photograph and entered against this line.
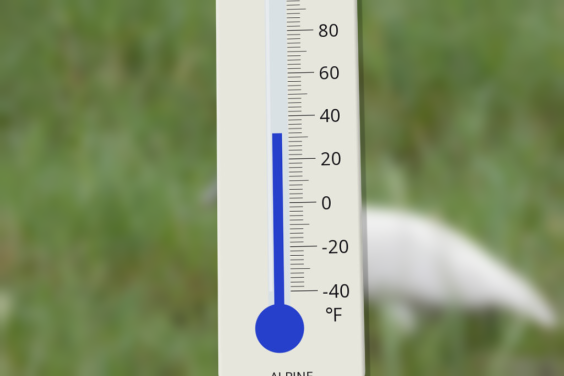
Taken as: 32 °F
